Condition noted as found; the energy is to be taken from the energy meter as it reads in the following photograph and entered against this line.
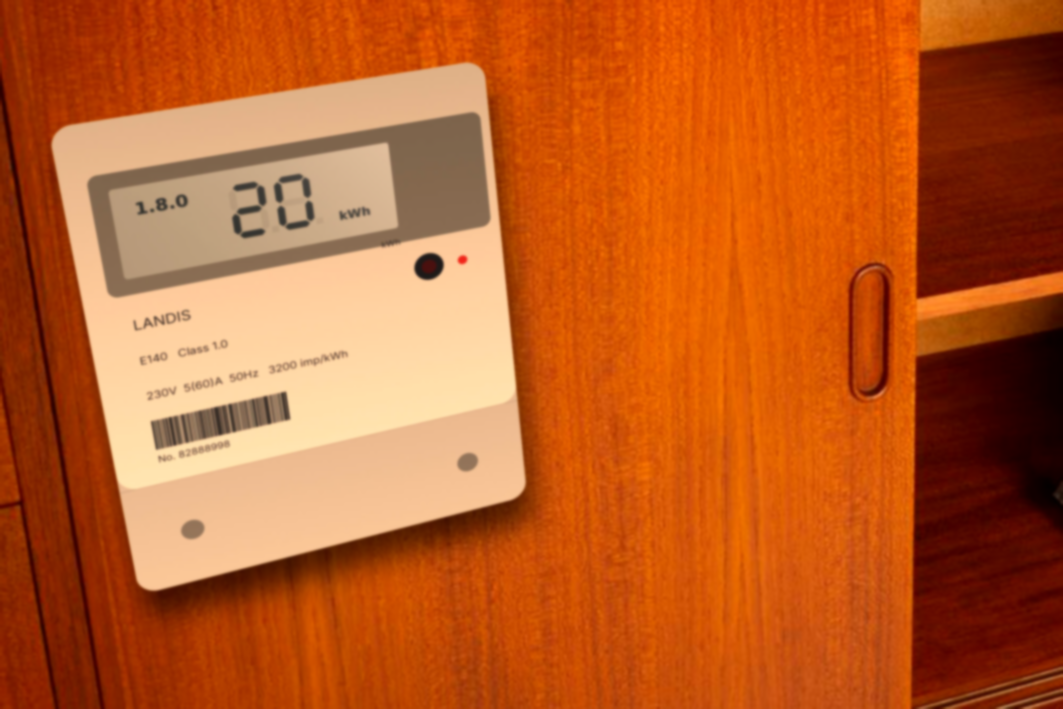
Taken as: 20 kWh
